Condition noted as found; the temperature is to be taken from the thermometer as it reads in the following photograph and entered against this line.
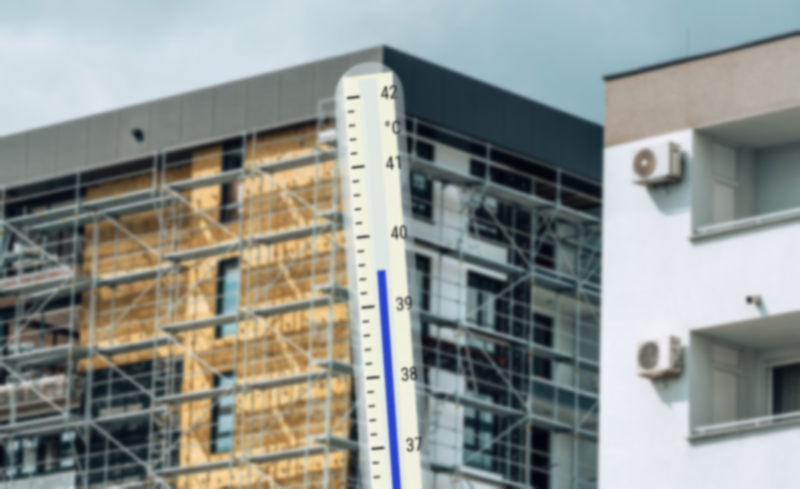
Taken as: 39.5 °C
